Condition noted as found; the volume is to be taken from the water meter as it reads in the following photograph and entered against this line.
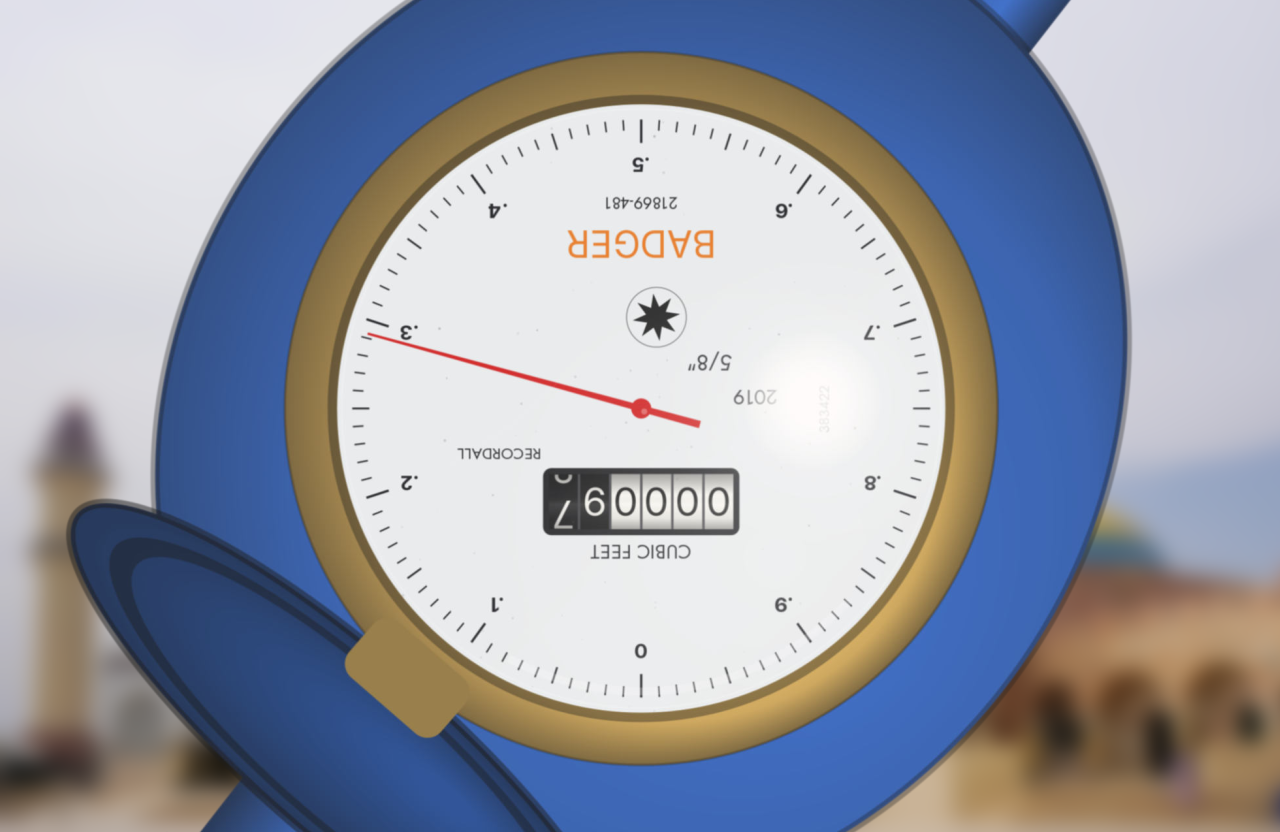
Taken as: 97.29 ft³
